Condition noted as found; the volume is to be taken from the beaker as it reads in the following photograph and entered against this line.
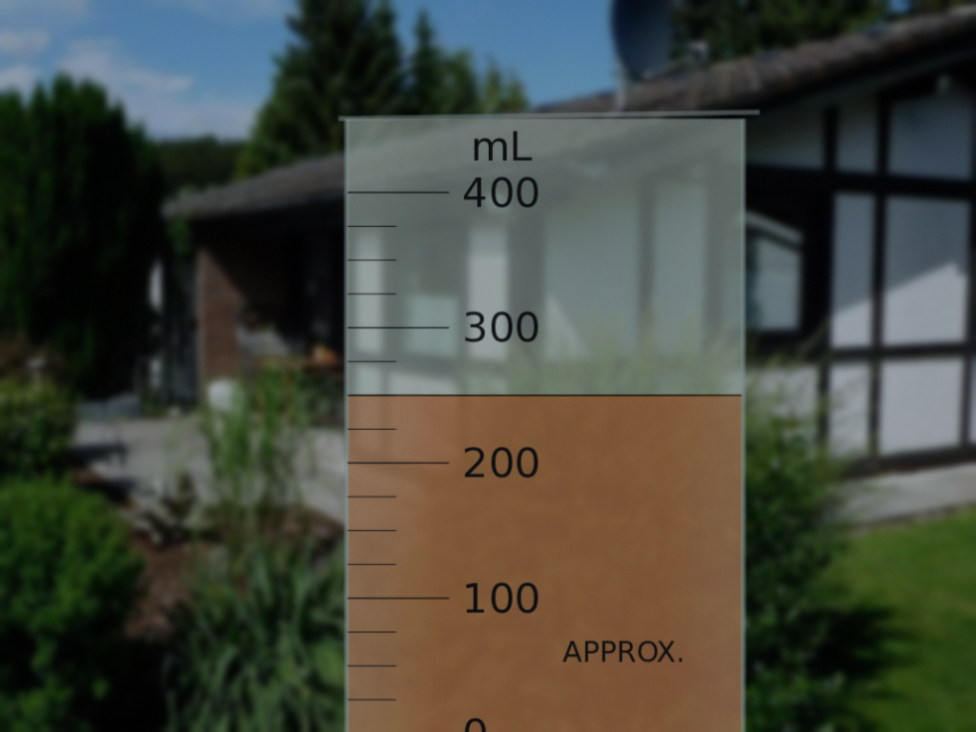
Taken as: 250 mL
